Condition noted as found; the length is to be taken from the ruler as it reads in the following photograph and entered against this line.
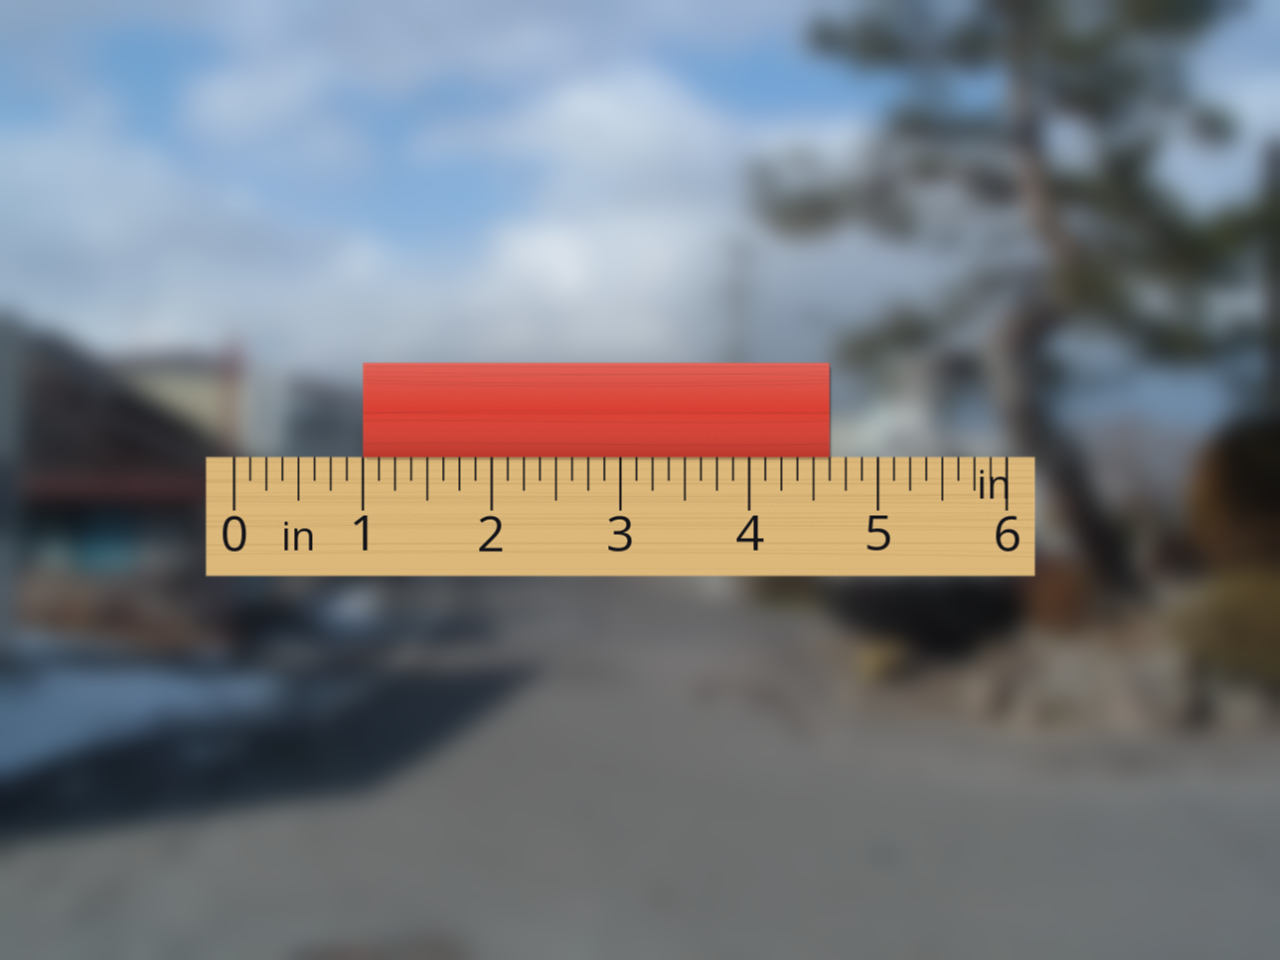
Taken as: 3.625 in
